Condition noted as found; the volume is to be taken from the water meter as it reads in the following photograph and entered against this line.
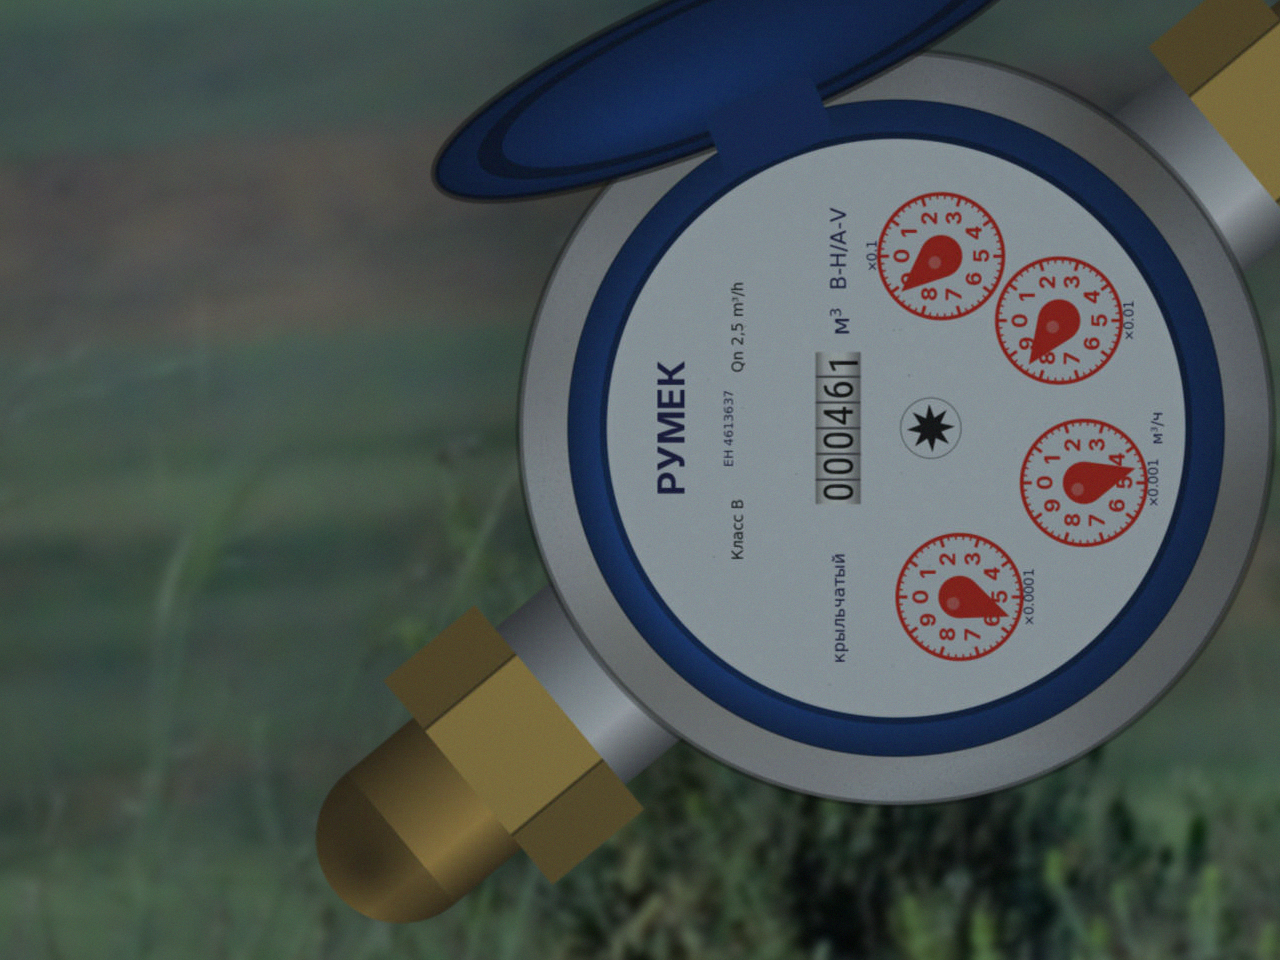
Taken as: 460.8845 m³
